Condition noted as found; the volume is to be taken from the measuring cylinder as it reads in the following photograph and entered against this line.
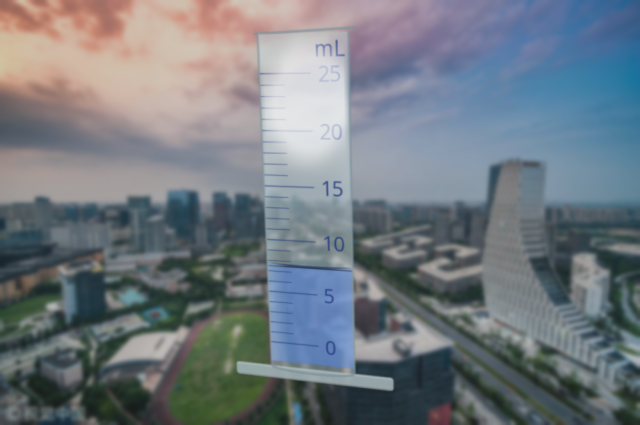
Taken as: 7.5 mL
